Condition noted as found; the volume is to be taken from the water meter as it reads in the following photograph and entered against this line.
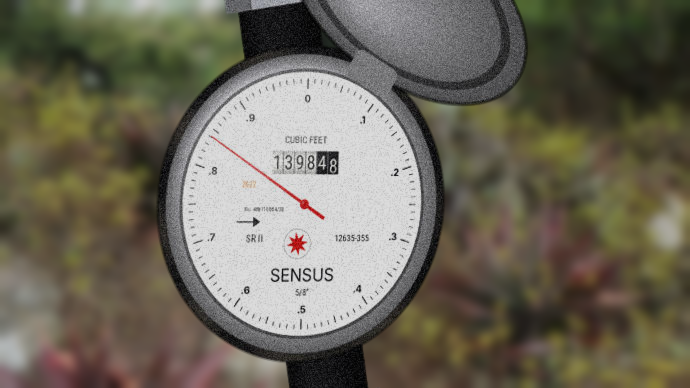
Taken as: 139847.84 ft³
